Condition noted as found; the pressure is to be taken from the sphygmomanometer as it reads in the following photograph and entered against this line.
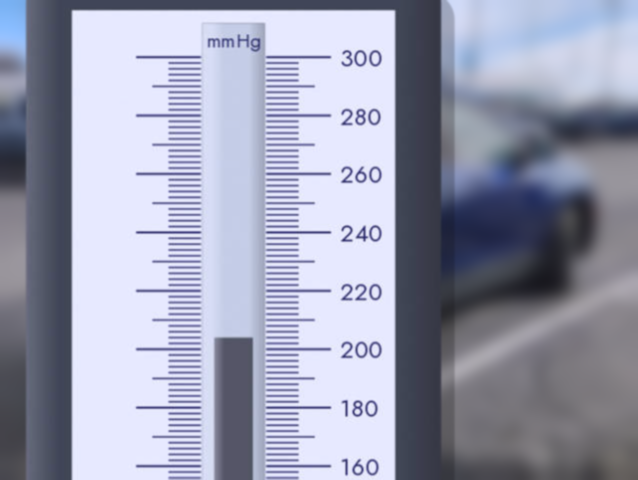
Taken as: 204 mmHg
